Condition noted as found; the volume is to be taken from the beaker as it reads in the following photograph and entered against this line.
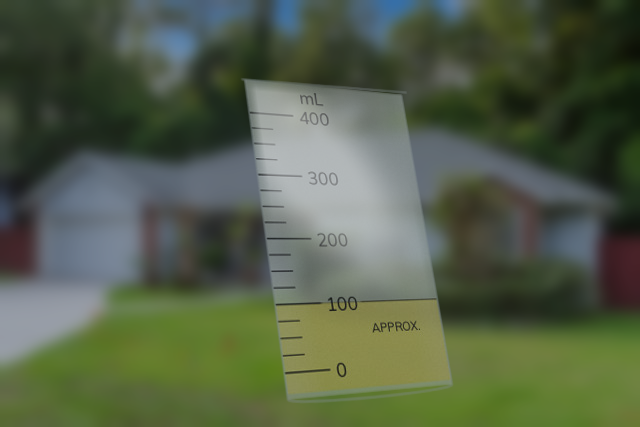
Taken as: 100 mL
